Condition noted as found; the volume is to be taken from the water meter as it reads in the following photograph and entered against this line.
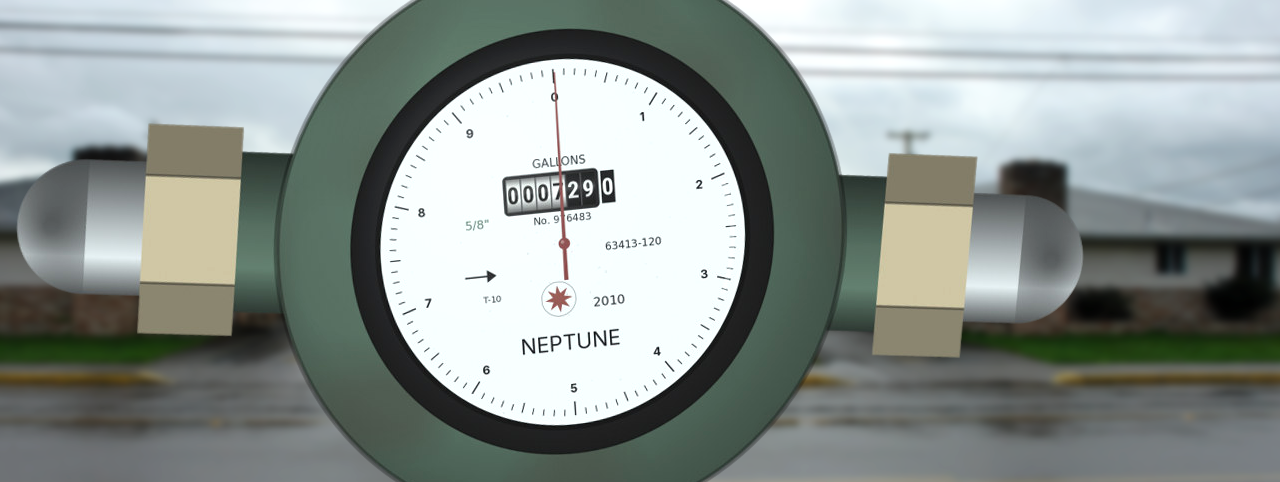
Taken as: 7290.0 gal
